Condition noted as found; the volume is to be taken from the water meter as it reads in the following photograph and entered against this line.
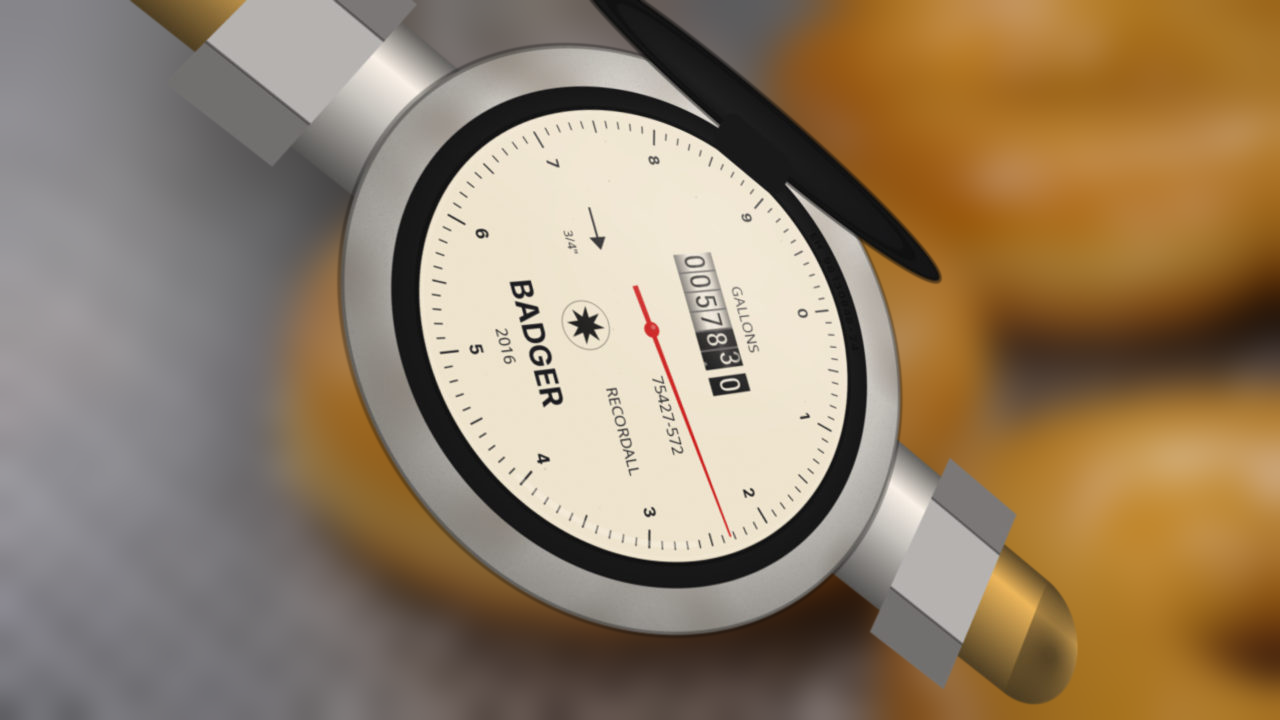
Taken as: 57832.3 gal
